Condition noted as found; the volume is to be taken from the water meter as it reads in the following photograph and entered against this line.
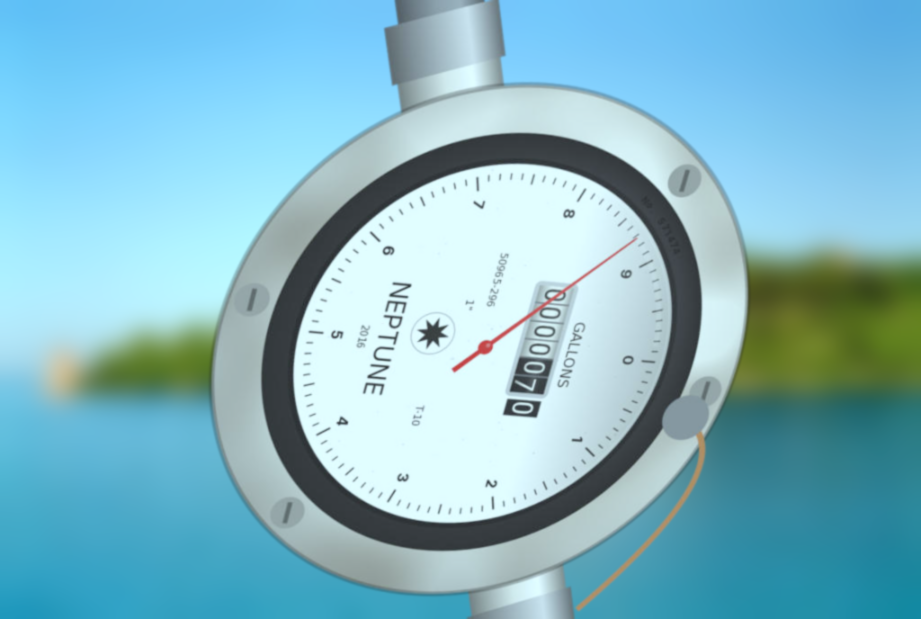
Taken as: 68.7 gal
